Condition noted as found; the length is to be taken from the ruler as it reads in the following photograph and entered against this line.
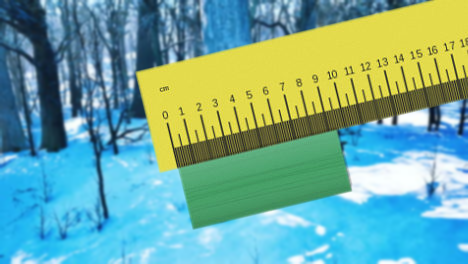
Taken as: 9.5 cm
